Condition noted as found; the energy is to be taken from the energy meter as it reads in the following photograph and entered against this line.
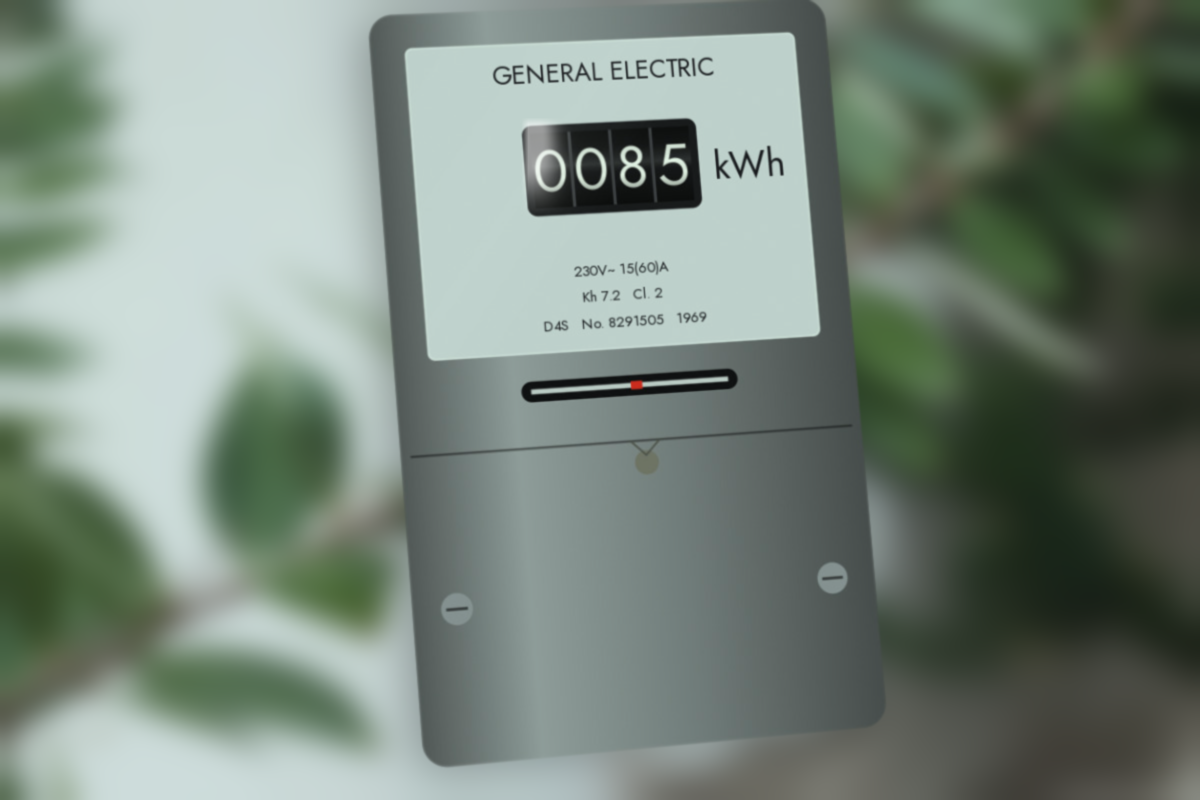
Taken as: 85 kWh
